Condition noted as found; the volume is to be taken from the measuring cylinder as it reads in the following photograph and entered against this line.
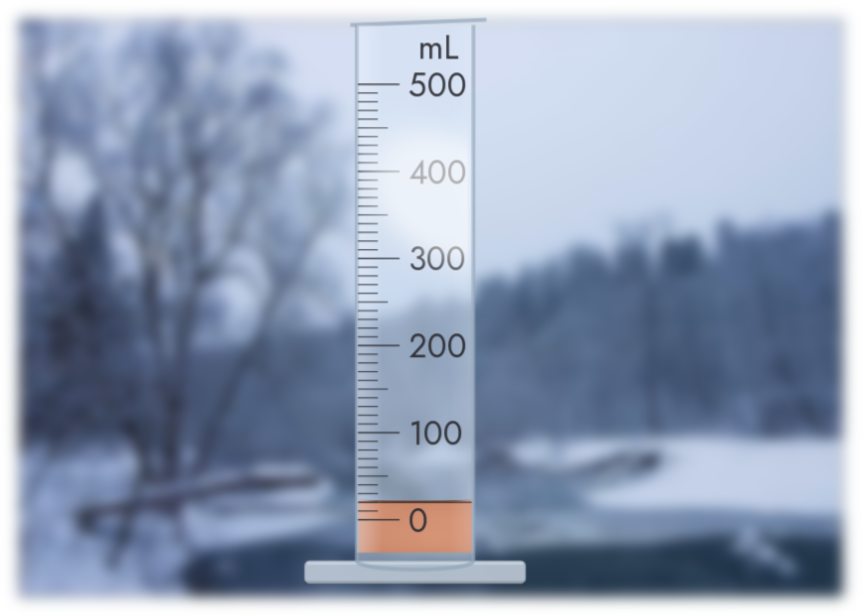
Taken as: 20 mL
